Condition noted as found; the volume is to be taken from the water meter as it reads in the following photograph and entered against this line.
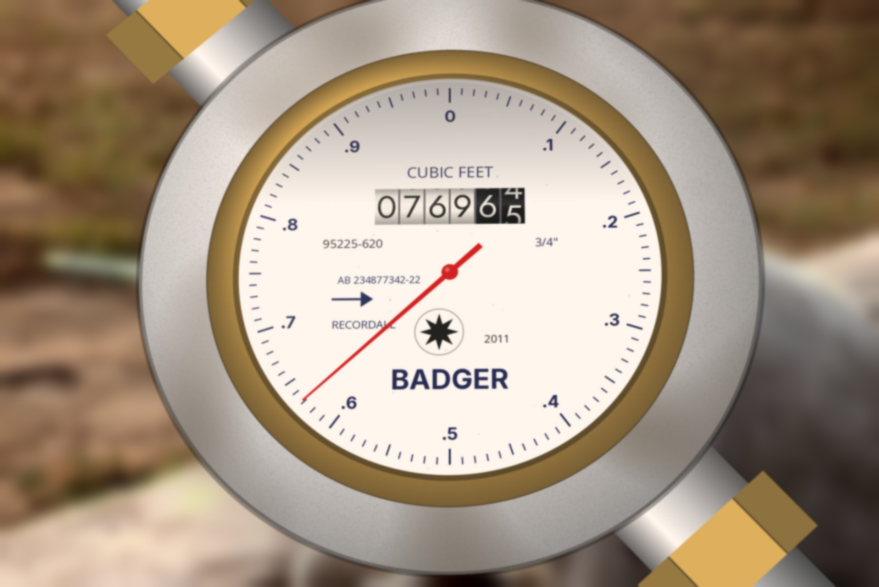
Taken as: 76964.63 ft³
